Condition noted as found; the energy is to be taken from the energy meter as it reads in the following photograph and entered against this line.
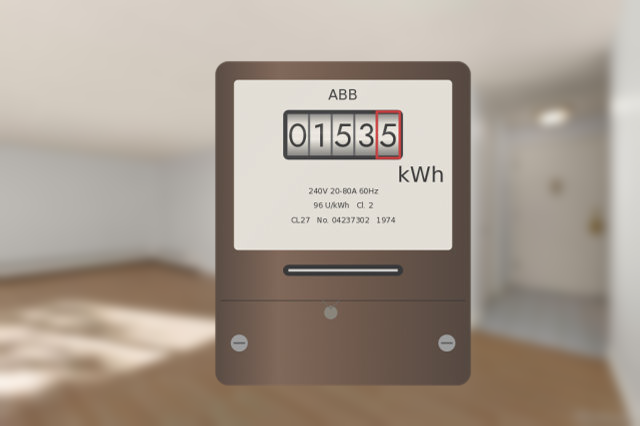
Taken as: 153.5 kWh
